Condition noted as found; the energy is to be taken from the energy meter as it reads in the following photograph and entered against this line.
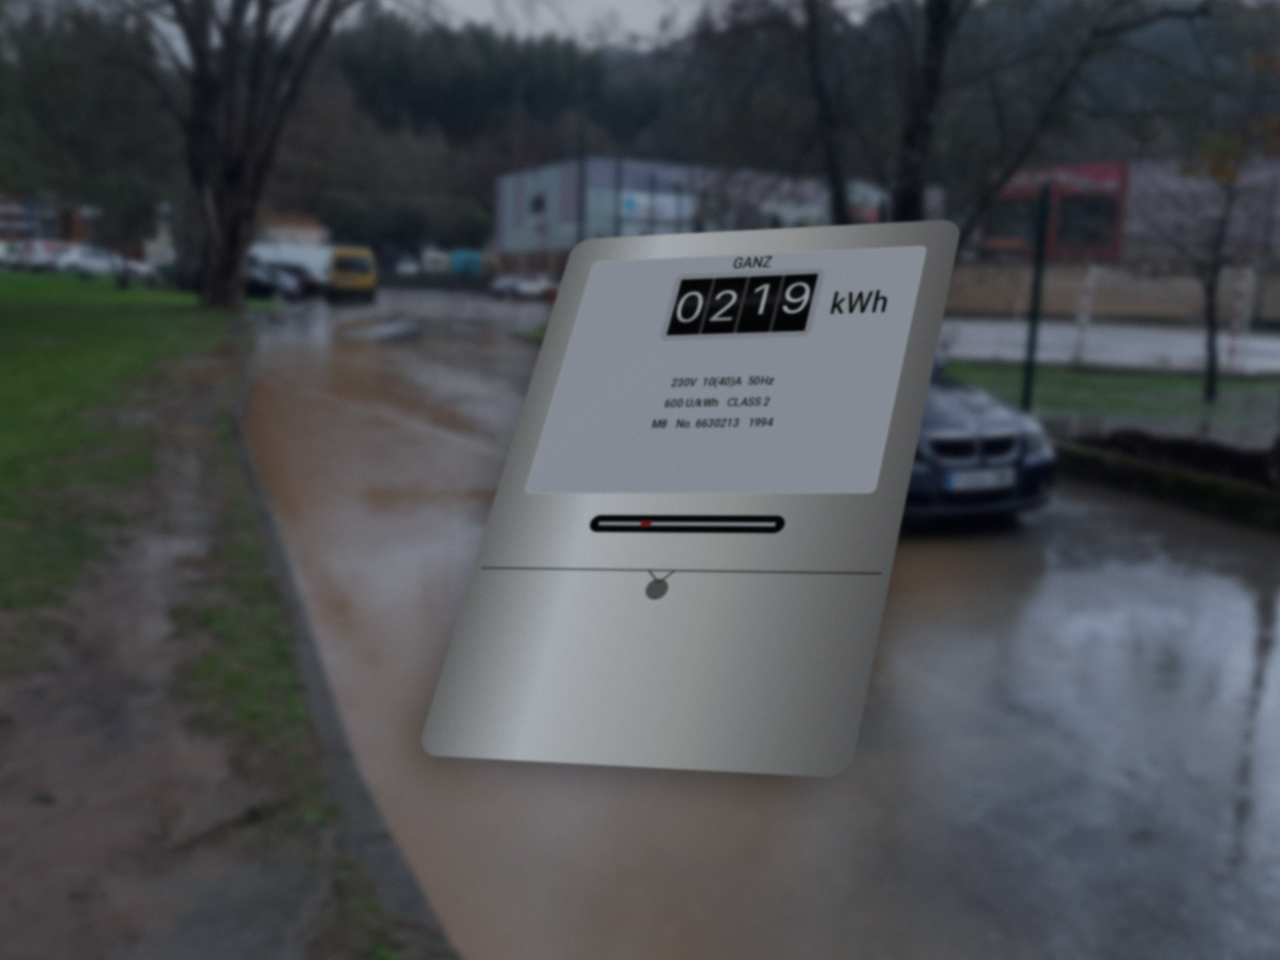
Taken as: 219 kWh
